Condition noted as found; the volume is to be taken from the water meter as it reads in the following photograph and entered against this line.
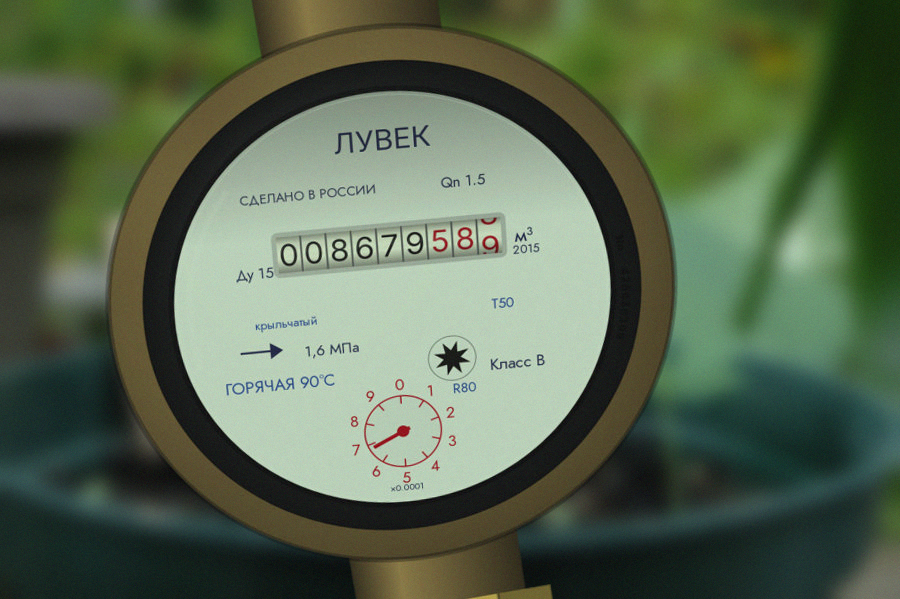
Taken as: 8679.5886 m³
